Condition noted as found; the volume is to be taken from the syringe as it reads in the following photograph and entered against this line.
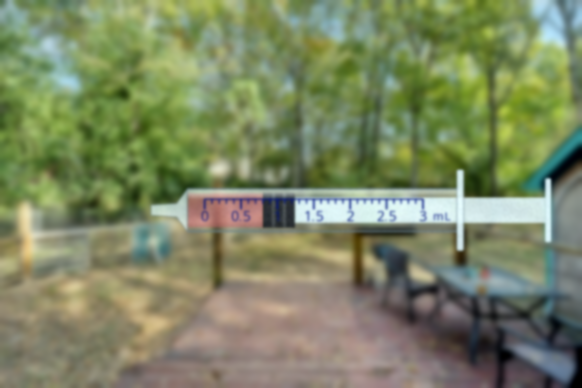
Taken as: 0.8 mL
